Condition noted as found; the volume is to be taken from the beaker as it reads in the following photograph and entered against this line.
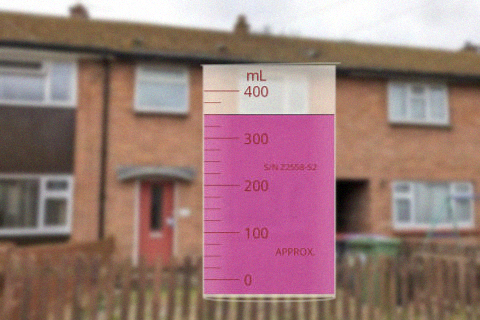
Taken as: 350 mL
